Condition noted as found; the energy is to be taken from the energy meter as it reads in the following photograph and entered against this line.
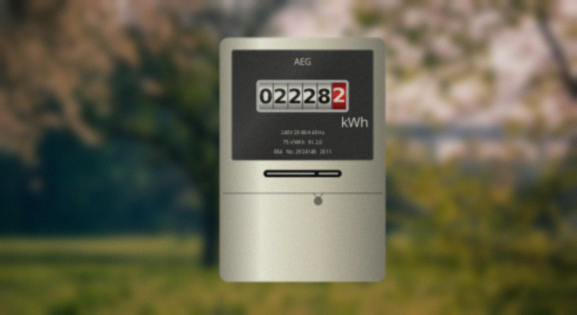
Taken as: 2228.2 kWh
